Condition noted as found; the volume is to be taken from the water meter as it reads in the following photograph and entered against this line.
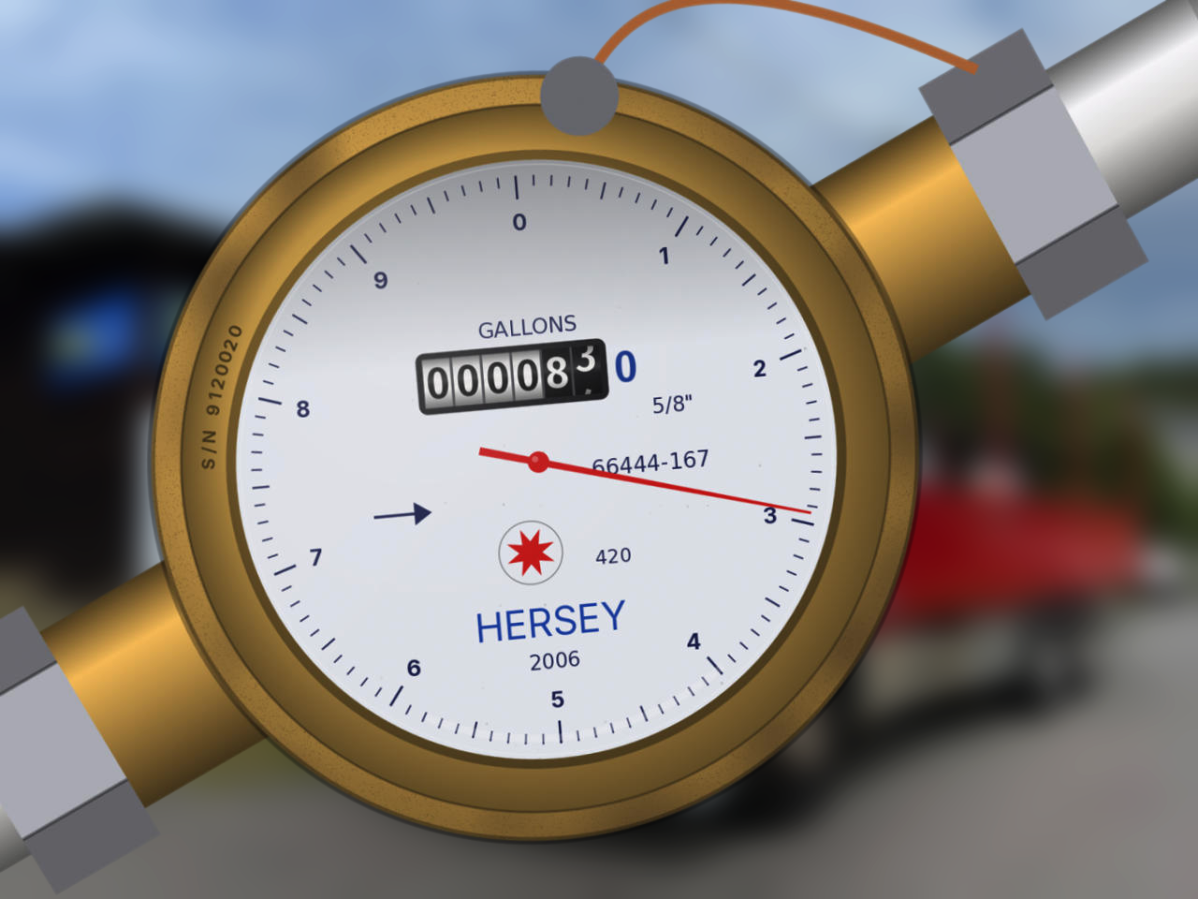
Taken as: 832.9 gal
